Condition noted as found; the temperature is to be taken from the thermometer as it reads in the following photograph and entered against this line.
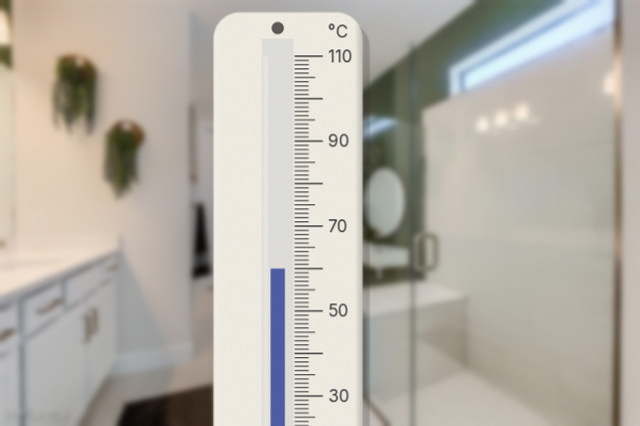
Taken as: 60 °C
